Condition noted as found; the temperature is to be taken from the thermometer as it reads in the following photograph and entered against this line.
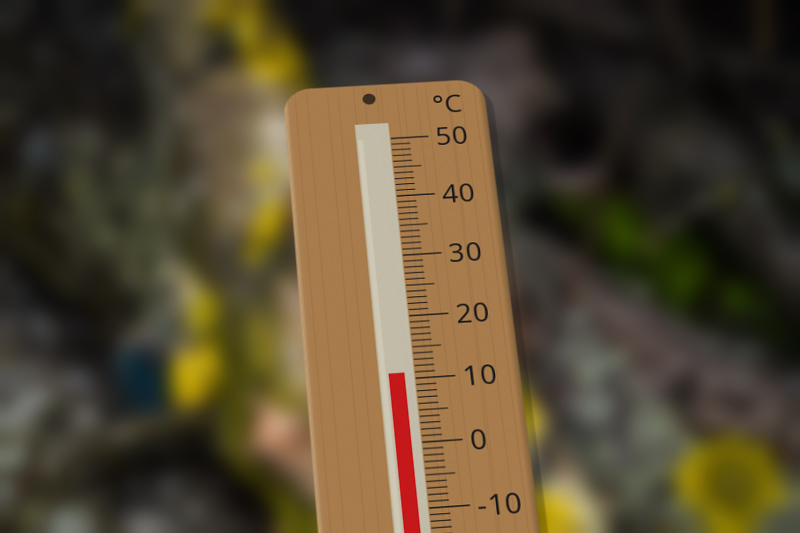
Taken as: 11 °C
